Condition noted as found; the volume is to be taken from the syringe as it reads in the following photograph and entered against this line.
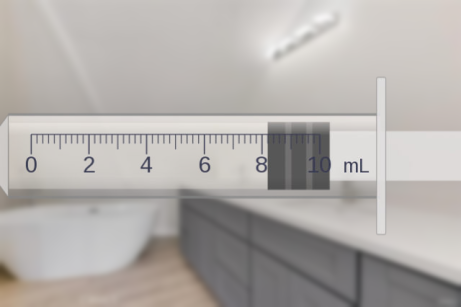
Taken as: 8.2 mL
